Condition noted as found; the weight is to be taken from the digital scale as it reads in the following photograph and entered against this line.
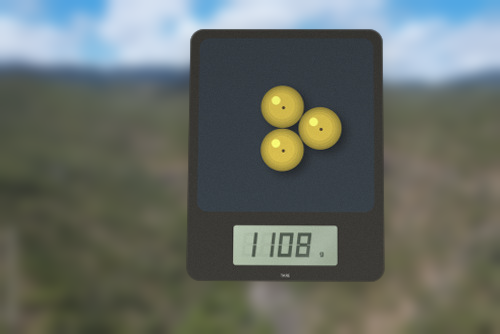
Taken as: 1108 g
